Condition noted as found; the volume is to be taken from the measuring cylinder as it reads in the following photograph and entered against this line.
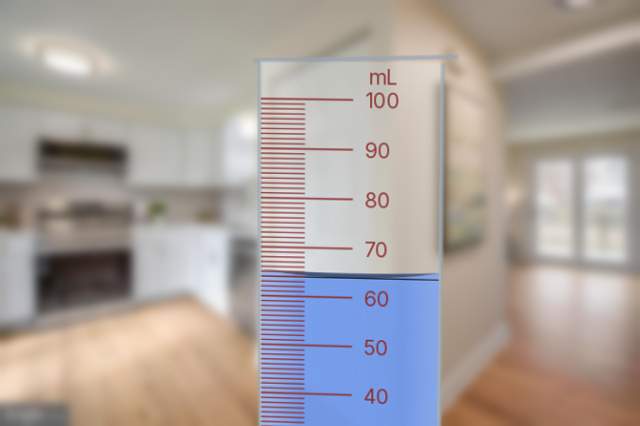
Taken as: 64 mL
